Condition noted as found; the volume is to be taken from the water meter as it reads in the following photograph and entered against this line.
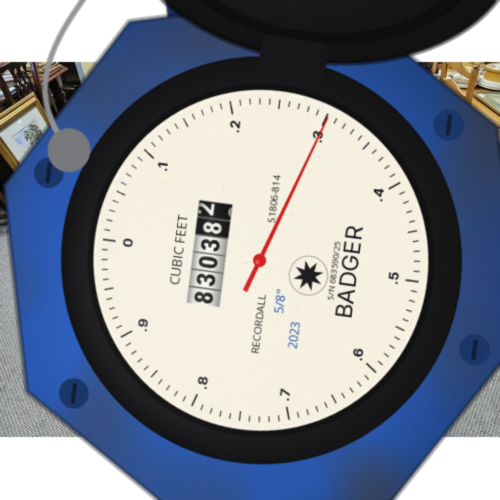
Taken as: 830382.30 ft³
